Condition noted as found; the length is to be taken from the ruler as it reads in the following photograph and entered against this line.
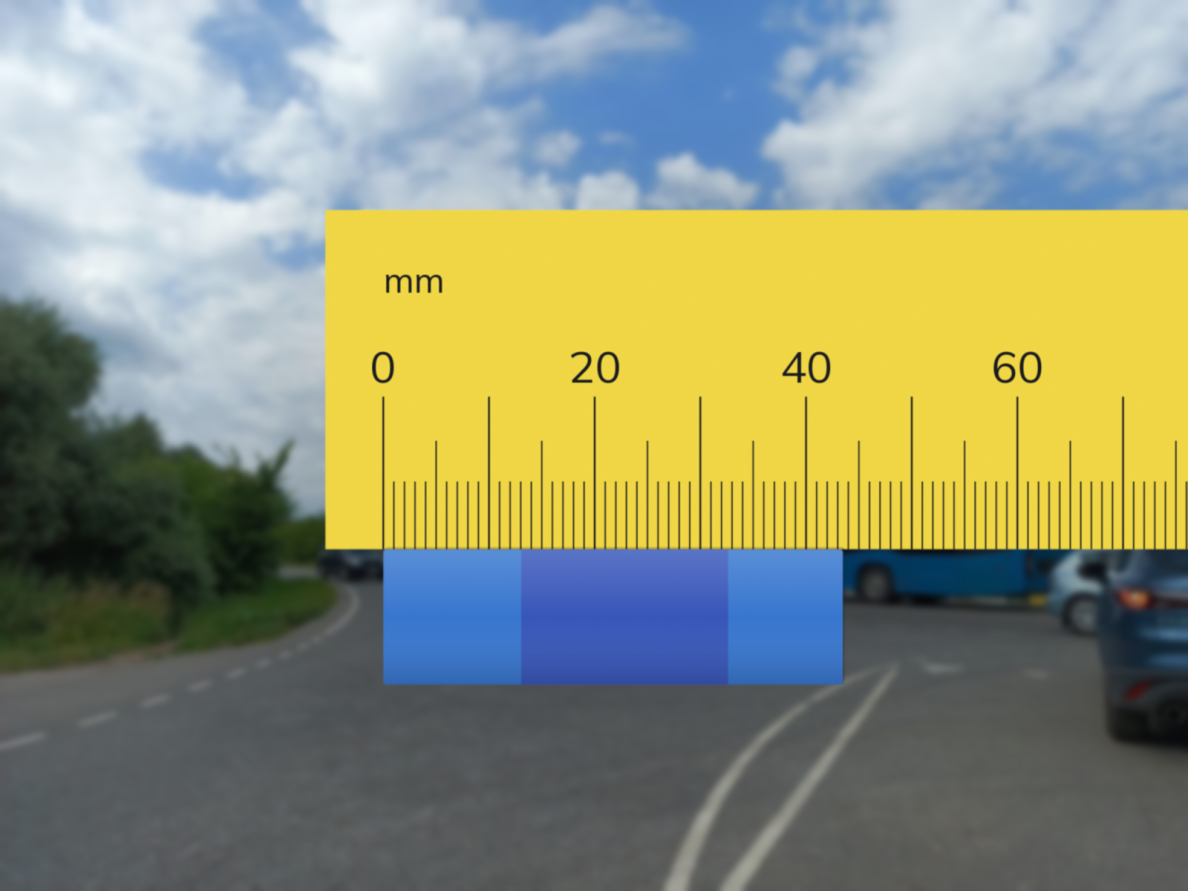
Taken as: 43.5 mm
